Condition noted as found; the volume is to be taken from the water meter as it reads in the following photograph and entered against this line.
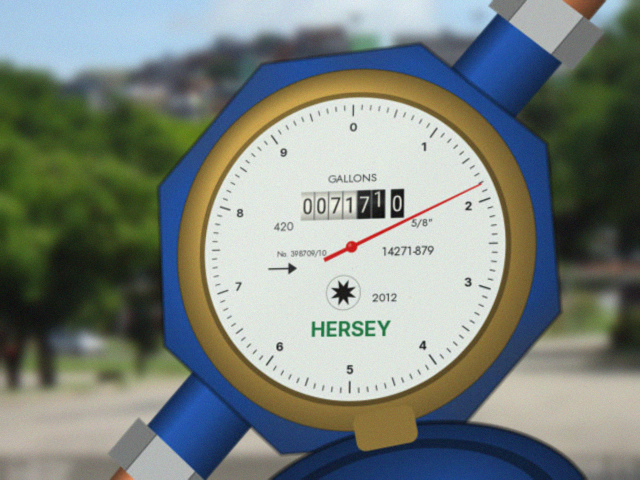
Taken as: 71711.8 gal
